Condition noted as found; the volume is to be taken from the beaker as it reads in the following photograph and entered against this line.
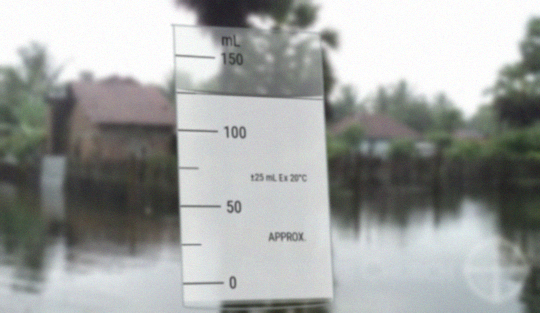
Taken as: 125 mL
